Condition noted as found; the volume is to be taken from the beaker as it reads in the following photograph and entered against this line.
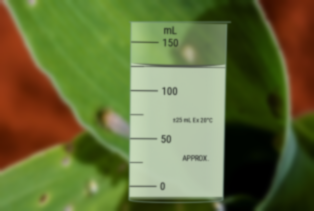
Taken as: 125 mL
